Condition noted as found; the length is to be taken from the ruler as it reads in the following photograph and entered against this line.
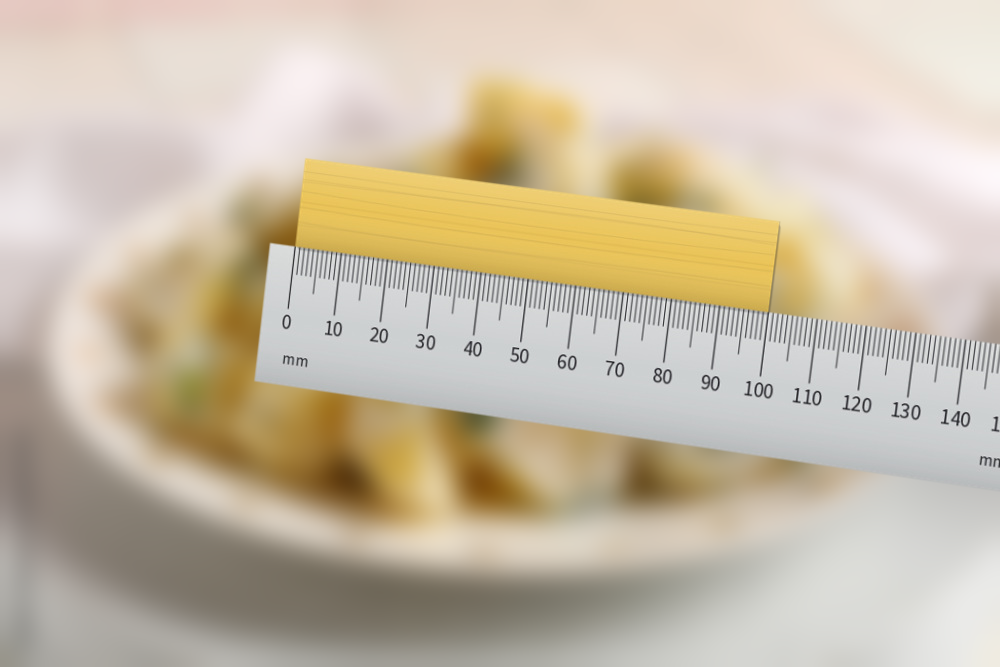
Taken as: 100 mm
